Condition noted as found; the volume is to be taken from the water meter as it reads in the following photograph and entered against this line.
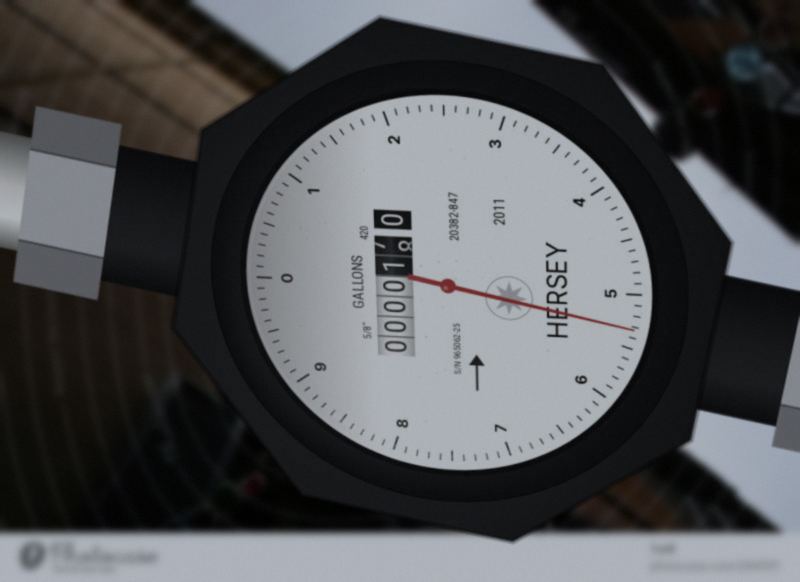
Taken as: 175.3 gal
